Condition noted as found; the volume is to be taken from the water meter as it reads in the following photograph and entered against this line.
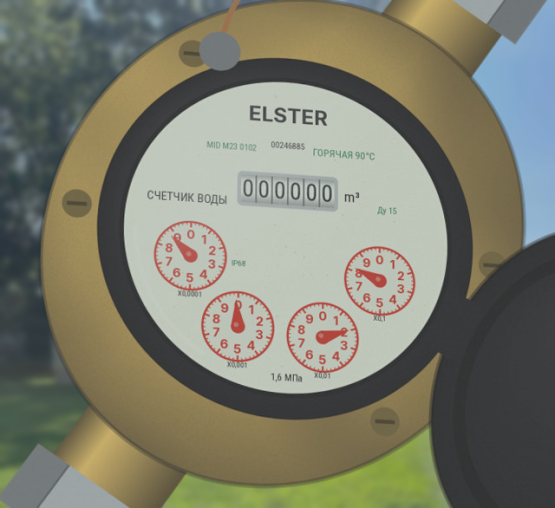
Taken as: 0.8198 m³
